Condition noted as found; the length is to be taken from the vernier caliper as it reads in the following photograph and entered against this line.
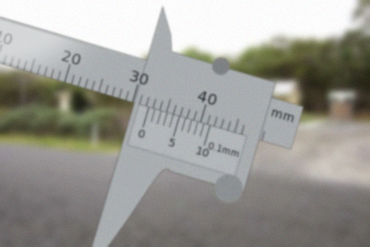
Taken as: 32.4 mm
